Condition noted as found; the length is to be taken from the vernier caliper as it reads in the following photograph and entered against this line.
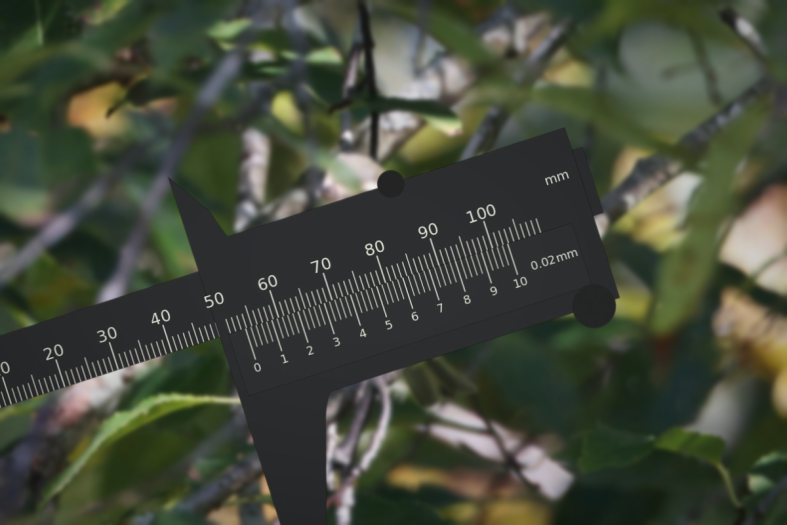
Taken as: 53.8 mm
